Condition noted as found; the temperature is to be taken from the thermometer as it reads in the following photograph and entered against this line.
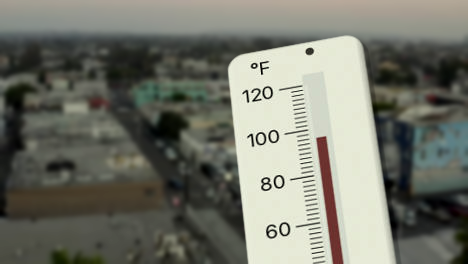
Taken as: 96 °F
